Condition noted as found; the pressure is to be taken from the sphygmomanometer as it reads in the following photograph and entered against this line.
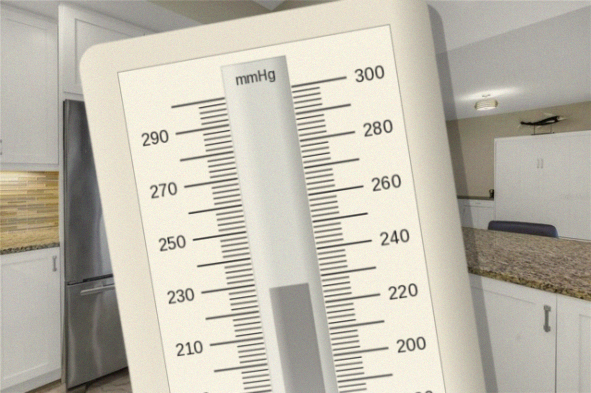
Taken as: 228 mmHg
